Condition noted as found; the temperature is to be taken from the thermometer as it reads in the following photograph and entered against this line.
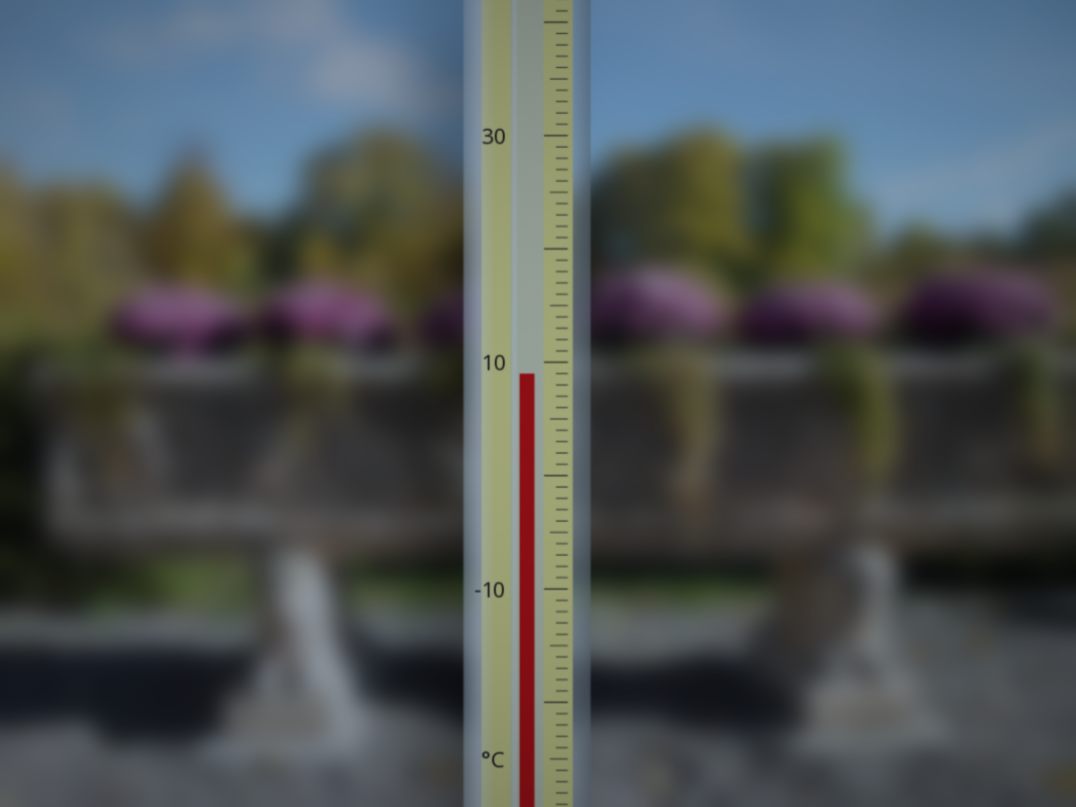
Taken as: 9 °C
